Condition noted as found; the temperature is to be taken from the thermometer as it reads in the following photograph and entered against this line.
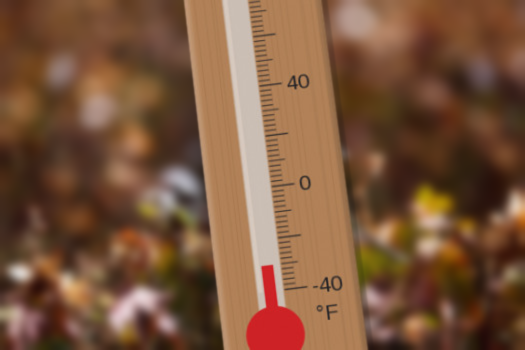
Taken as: -30 °F
